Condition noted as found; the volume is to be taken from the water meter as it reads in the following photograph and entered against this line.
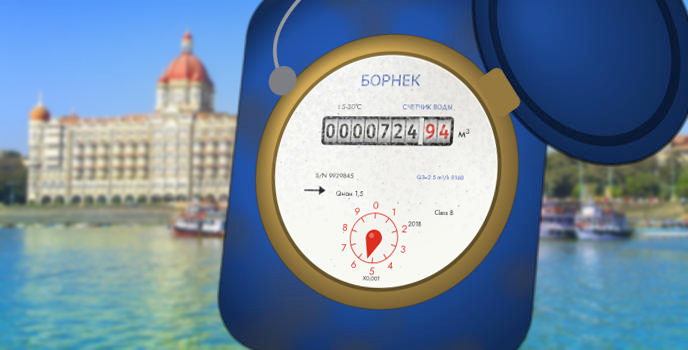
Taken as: 724.945 m³
